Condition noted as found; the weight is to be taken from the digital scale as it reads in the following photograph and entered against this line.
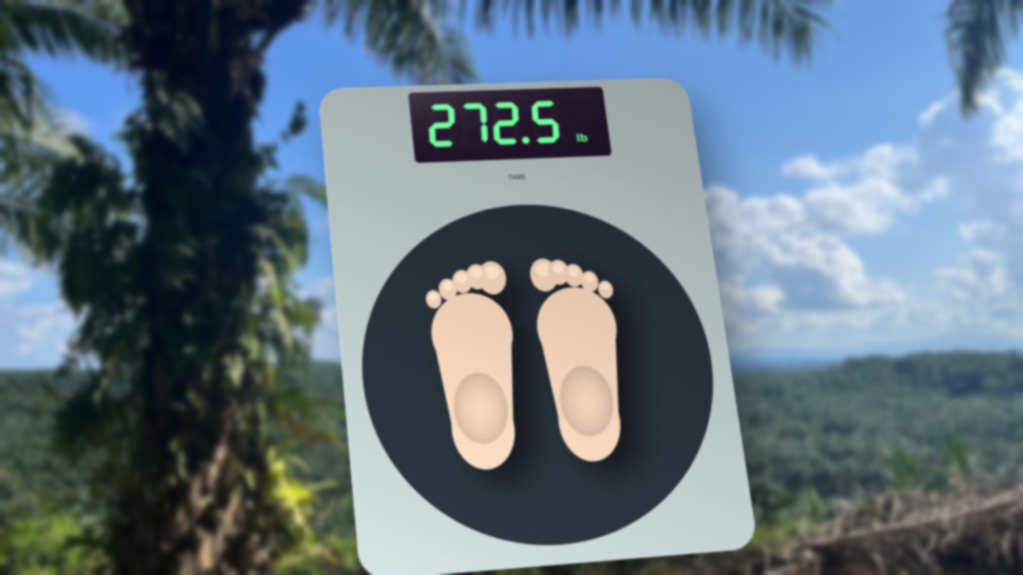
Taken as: 272.5 lb
